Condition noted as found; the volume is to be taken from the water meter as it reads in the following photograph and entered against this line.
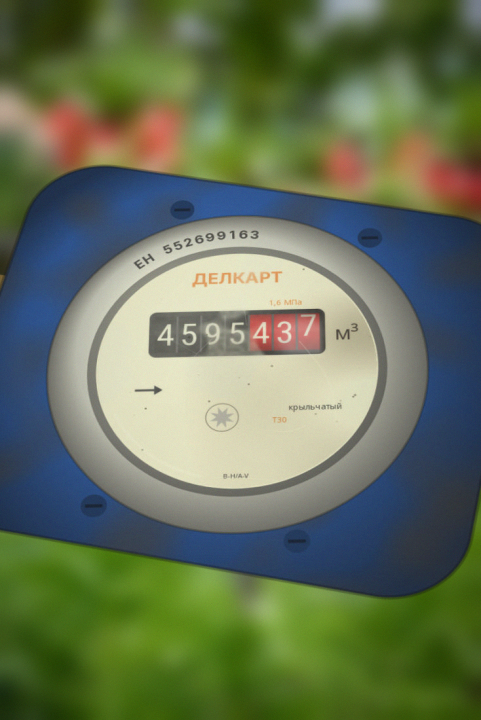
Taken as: 4595.437 m³
